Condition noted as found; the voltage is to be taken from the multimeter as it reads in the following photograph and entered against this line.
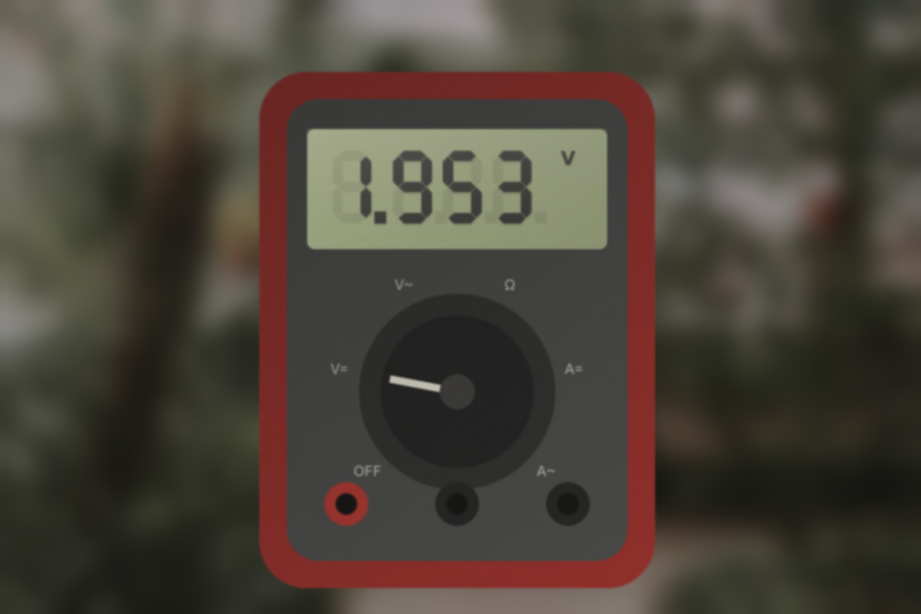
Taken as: 1.953 V
